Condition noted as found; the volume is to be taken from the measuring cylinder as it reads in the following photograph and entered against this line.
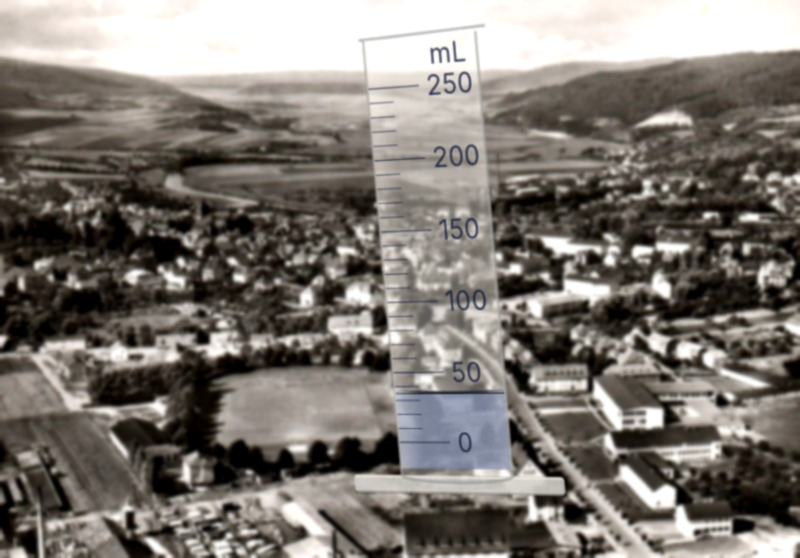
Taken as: 35 mL
